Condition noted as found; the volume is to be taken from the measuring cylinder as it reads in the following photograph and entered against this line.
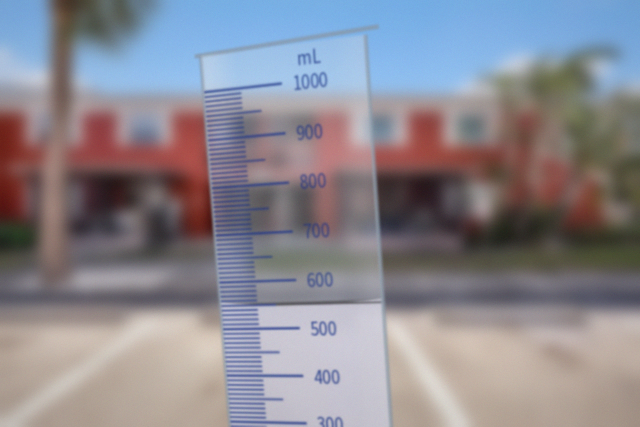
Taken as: 550 mL
